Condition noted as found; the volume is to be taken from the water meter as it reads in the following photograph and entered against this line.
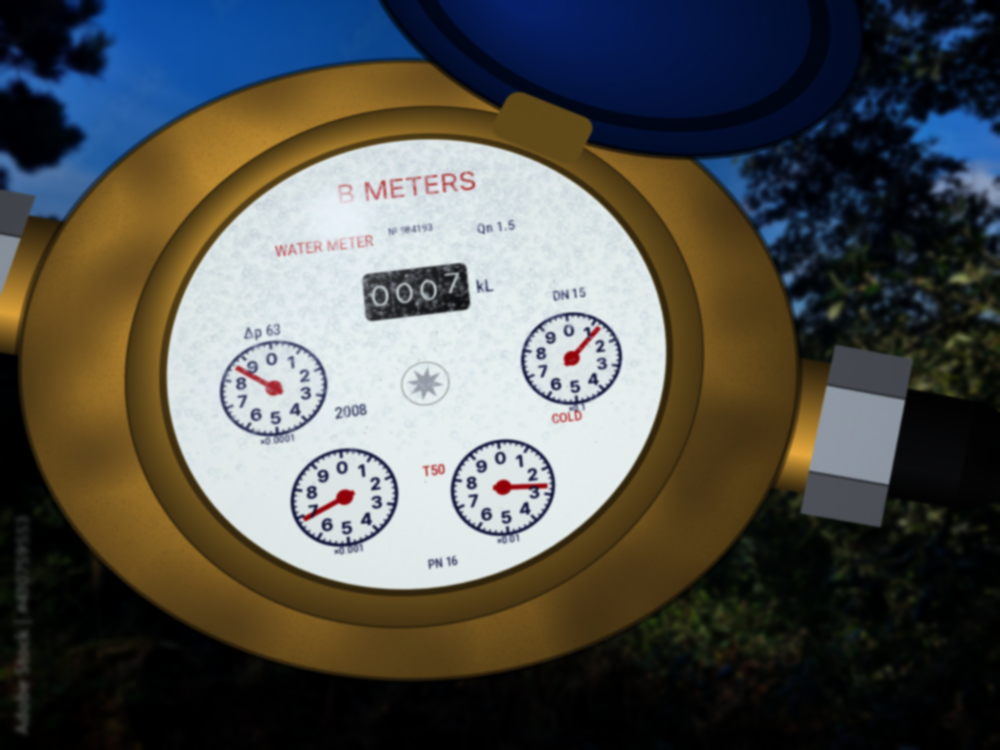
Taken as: 7.1268 kL
